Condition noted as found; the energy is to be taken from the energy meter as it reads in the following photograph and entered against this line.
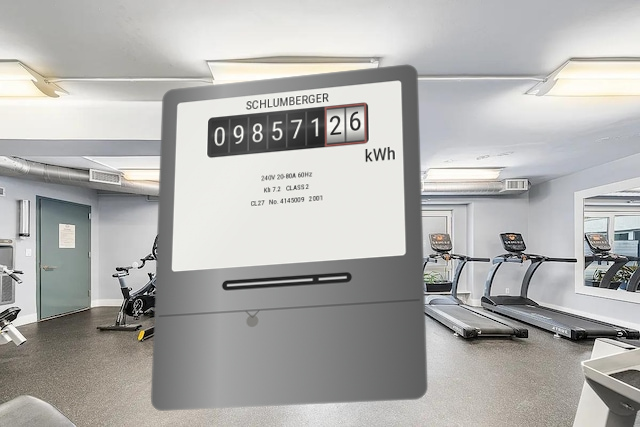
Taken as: 98571.26 kWh
